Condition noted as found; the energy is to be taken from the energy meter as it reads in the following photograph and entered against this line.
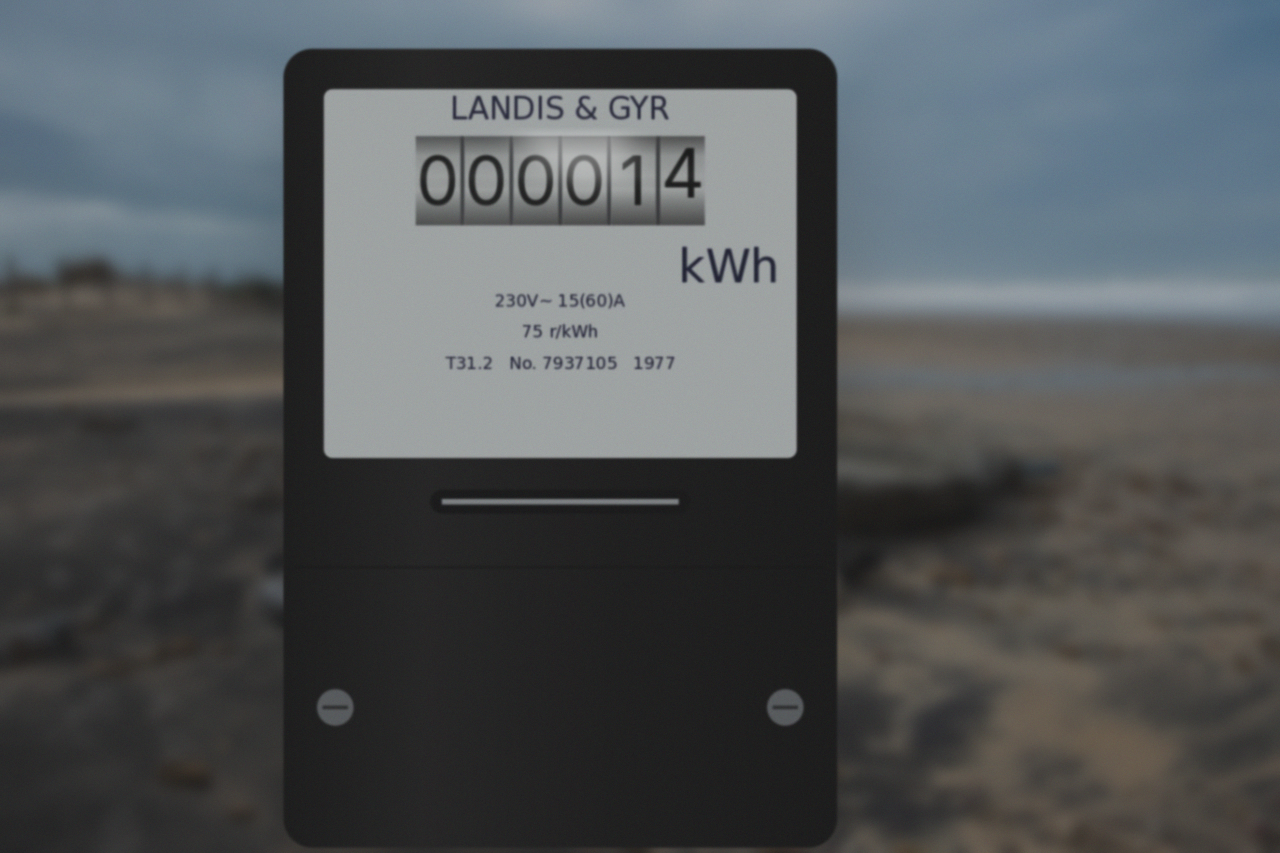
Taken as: 14 kWh
